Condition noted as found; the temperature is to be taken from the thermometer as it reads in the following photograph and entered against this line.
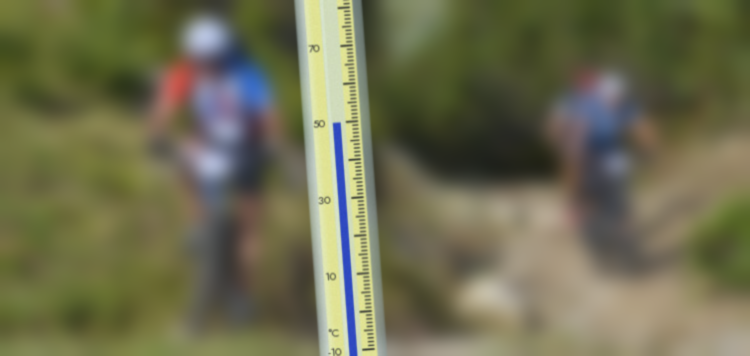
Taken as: 50 °C
